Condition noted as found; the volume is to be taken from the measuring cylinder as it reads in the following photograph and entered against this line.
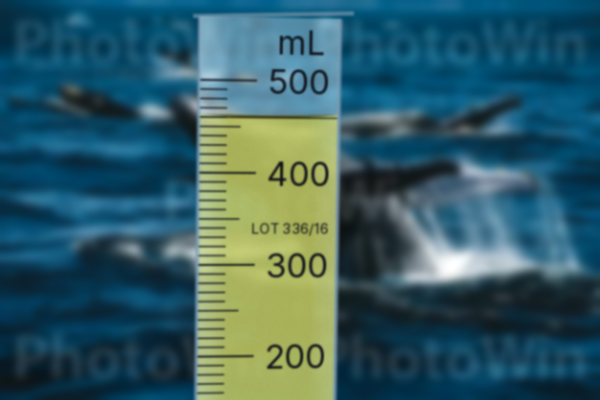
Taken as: 460 mL
